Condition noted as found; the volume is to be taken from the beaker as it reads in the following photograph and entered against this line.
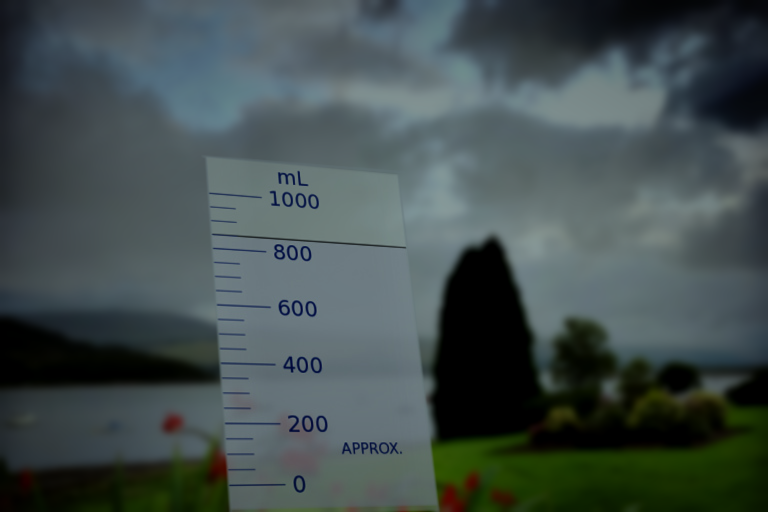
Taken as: 850 mL
